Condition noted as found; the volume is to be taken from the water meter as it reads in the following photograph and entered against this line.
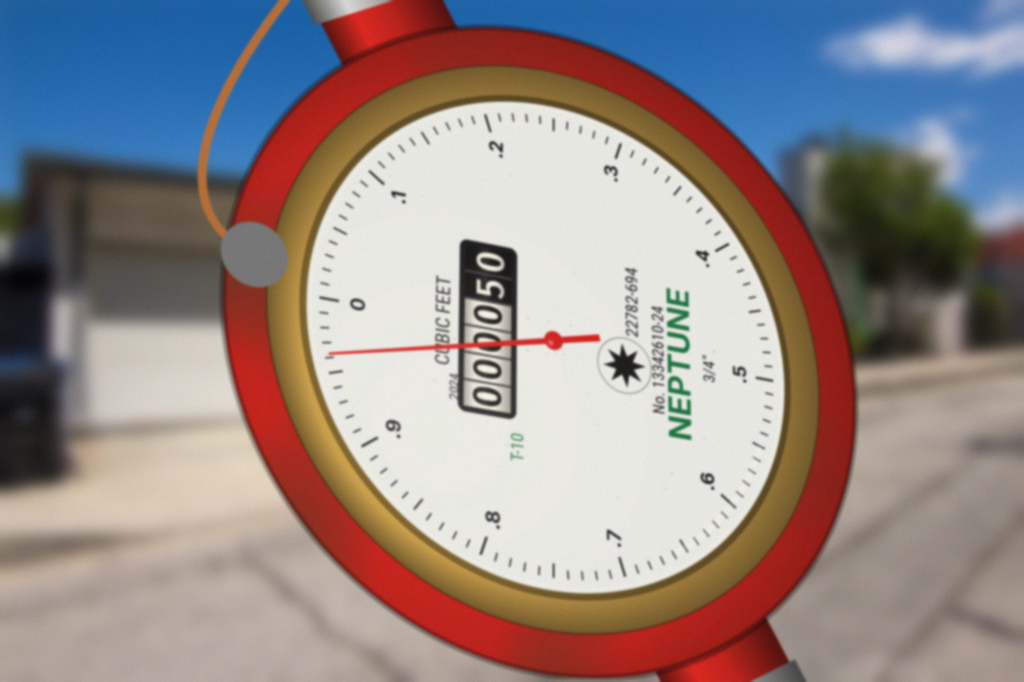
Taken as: 49.96 ft³
